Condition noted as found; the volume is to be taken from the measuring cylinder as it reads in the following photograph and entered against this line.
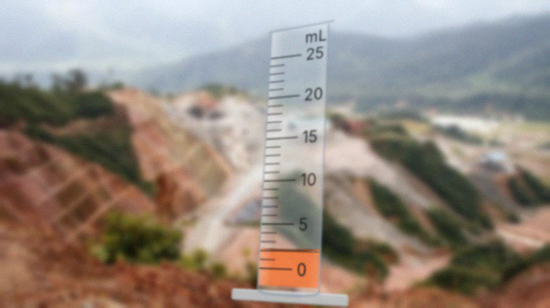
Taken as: 2 mL
